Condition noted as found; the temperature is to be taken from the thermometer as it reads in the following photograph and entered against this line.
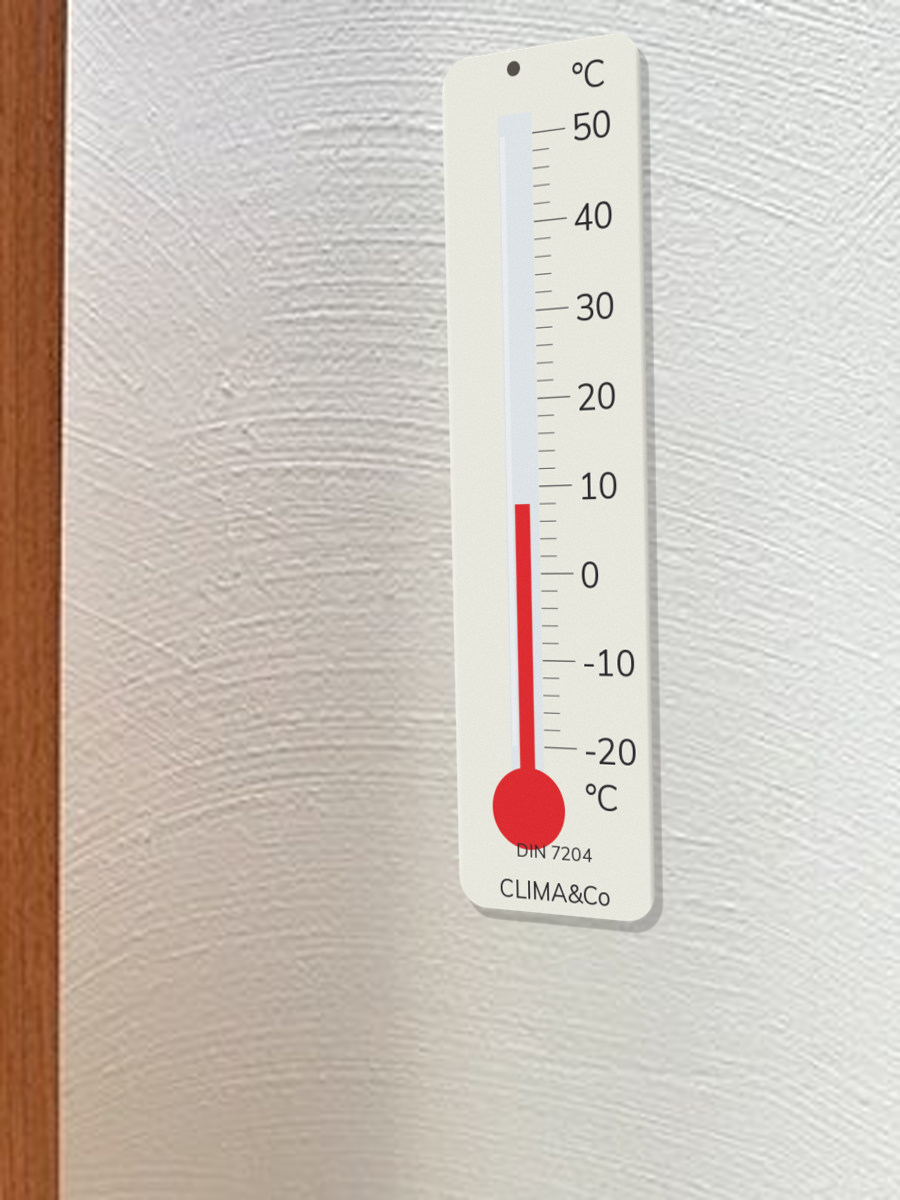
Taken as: 8 °C
